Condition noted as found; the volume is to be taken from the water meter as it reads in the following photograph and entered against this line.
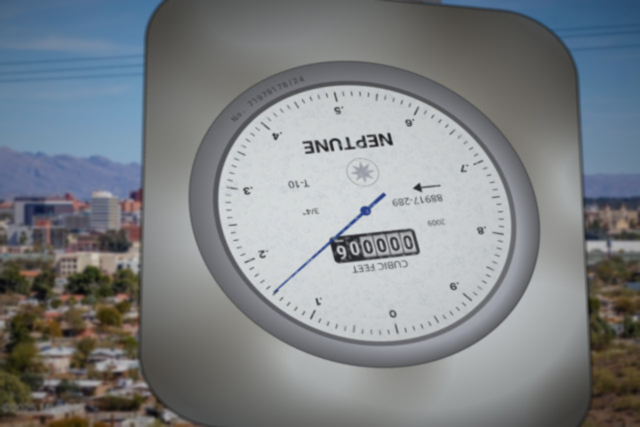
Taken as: 6.15 ft³
